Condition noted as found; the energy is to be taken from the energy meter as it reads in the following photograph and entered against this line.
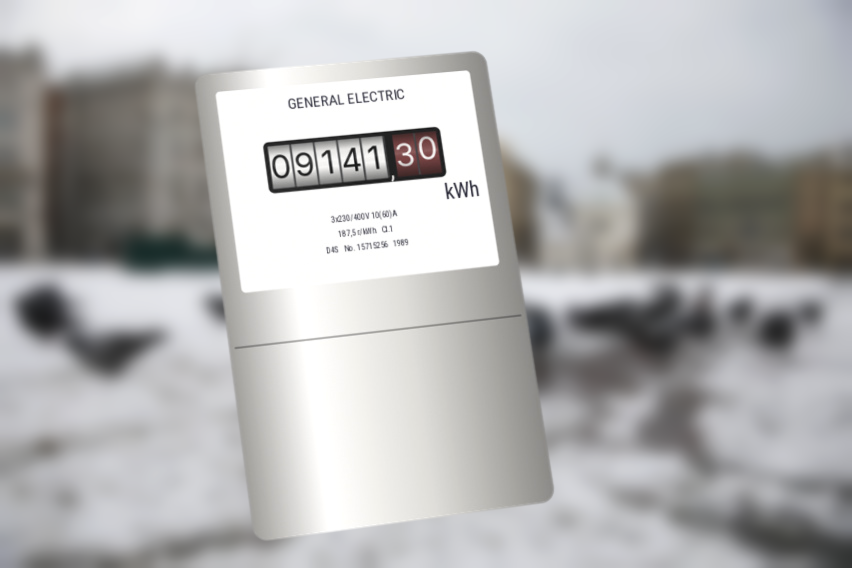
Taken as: 9141.30 kWh
